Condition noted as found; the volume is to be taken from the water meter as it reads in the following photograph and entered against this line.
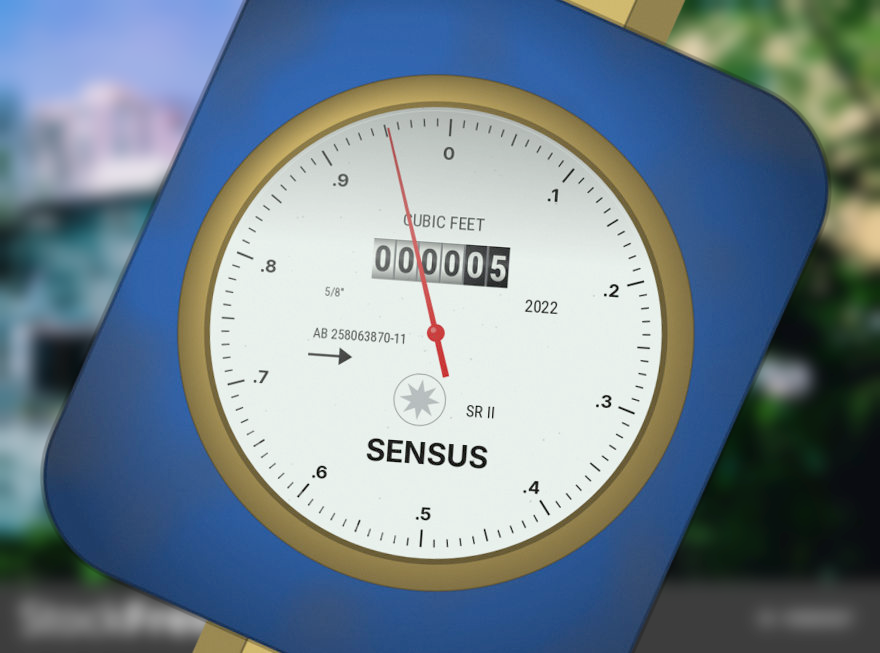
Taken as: 4.95 ft³
